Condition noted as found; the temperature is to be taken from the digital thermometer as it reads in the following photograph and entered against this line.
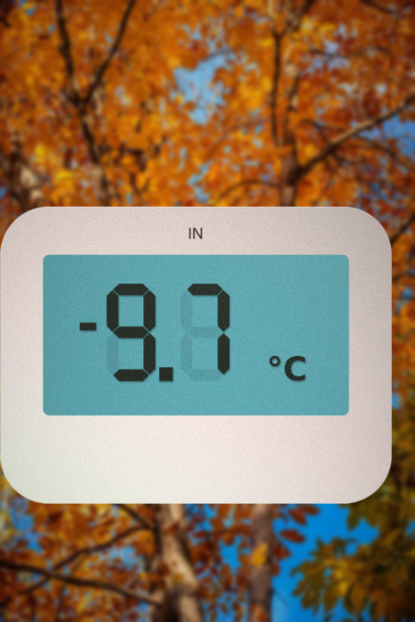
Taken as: -9.7 °C
